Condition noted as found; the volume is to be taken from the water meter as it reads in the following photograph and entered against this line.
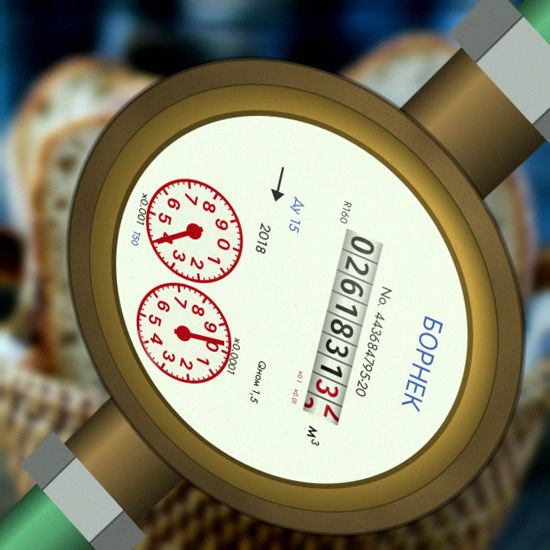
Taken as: 261831.3239 m³
